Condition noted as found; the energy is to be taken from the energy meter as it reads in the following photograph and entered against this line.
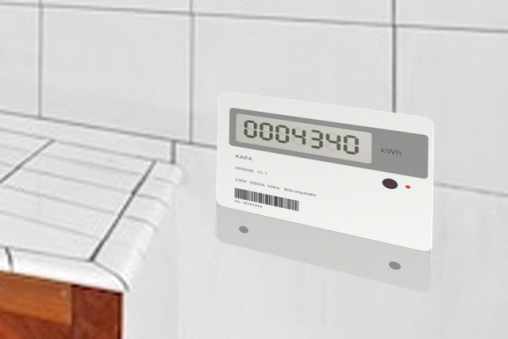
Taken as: 4340 kWh
